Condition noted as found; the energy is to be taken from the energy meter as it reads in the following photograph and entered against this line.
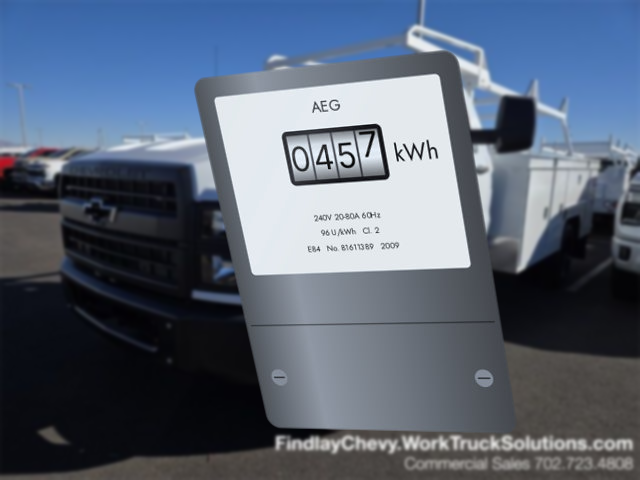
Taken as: 457 kWh
